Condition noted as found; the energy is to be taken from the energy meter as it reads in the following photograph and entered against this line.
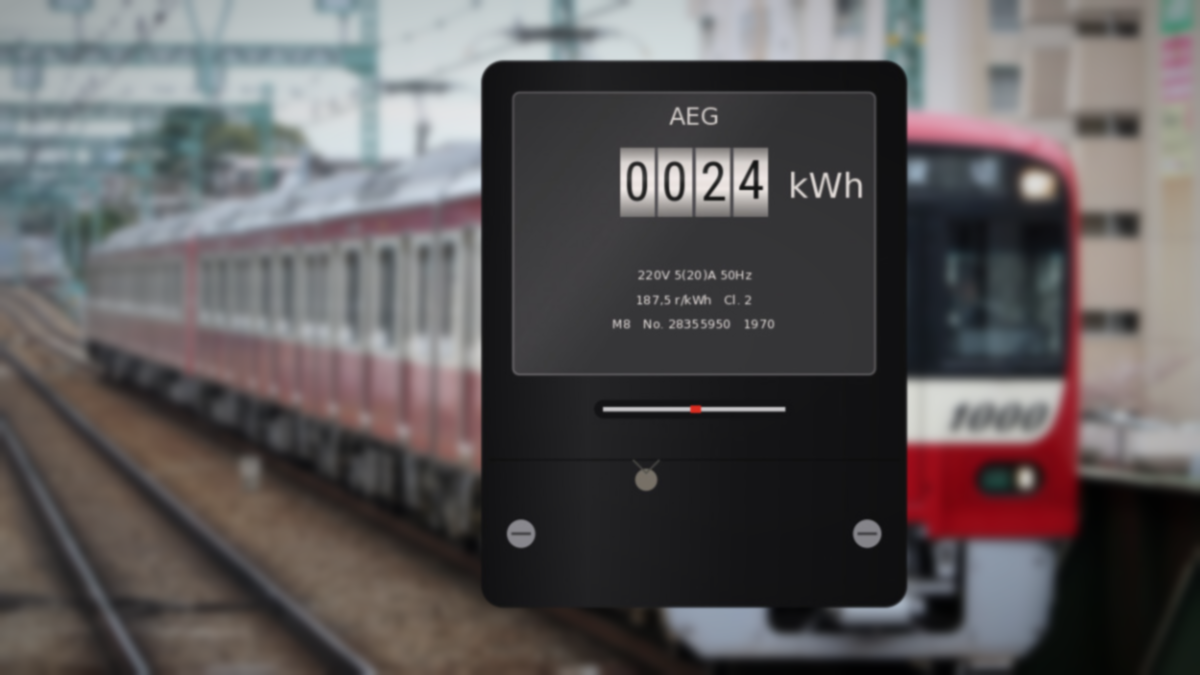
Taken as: 24 kWh
